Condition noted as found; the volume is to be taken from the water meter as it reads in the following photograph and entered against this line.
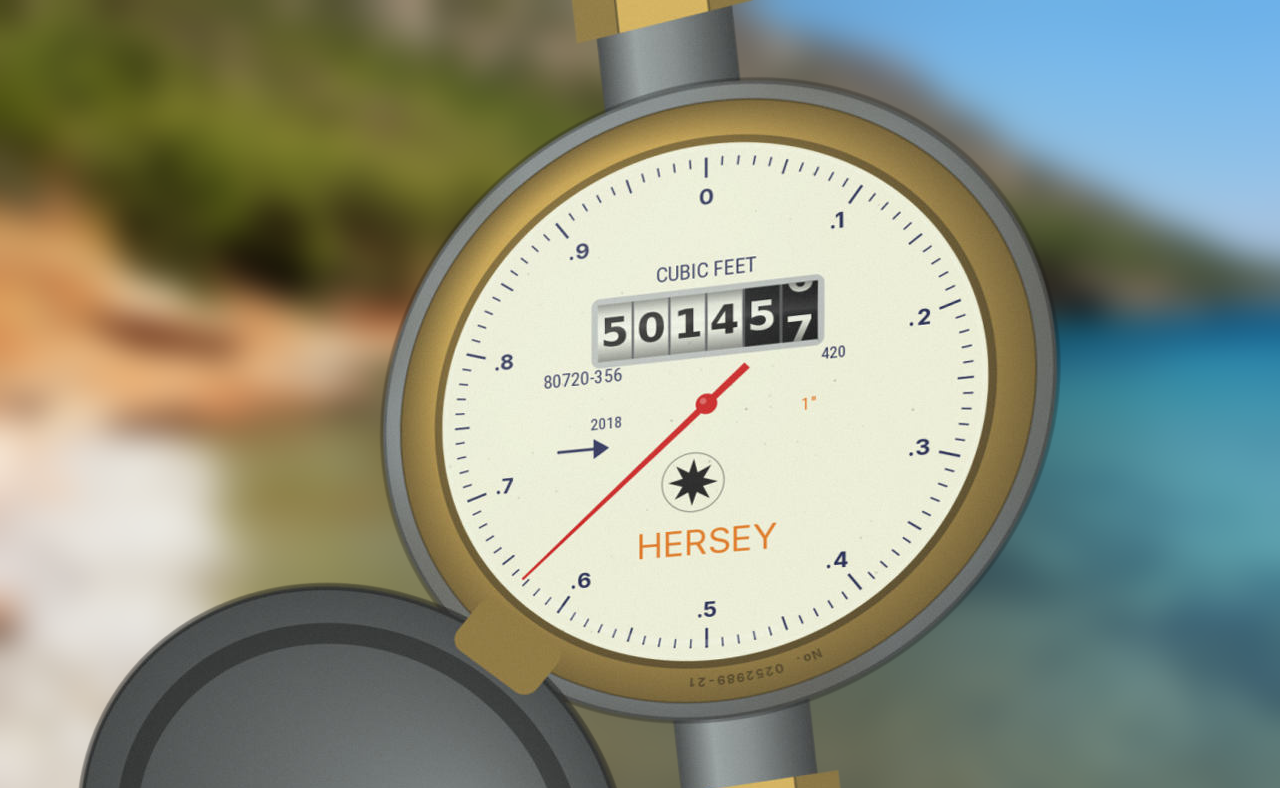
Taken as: 501456.63 ft³
